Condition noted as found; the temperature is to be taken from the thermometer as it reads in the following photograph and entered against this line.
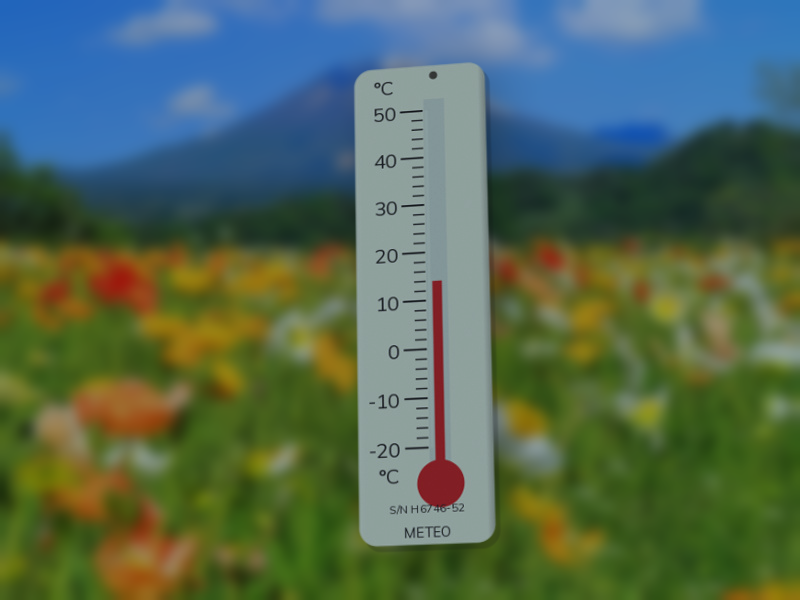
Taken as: 14 °C
